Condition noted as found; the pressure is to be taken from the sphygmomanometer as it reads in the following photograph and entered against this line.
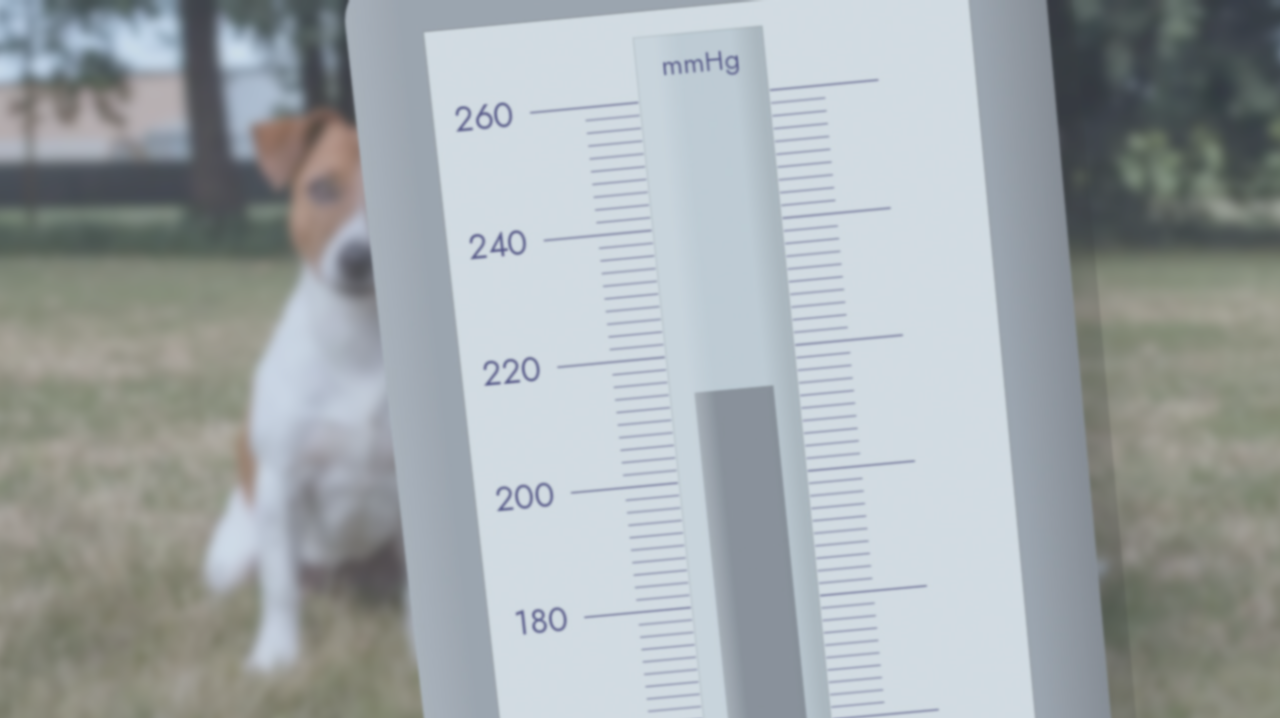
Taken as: 214 mmHg
